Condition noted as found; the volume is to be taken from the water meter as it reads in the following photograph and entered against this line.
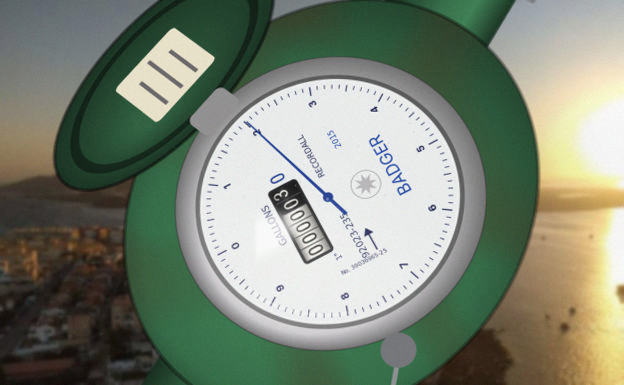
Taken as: 32.0 gal
